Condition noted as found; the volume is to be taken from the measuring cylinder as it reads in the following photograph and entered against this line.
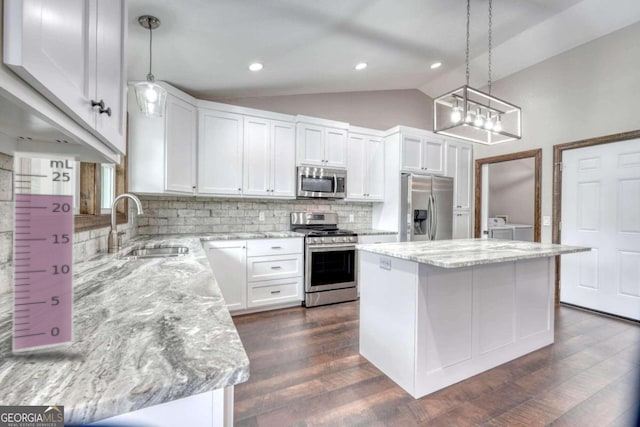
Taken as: 22 mL
